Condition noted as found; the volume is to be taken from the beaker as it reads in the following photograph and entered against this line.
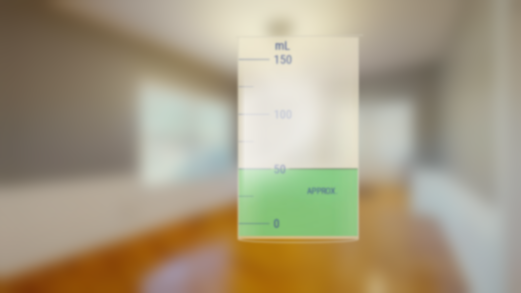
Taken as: 50 mL
